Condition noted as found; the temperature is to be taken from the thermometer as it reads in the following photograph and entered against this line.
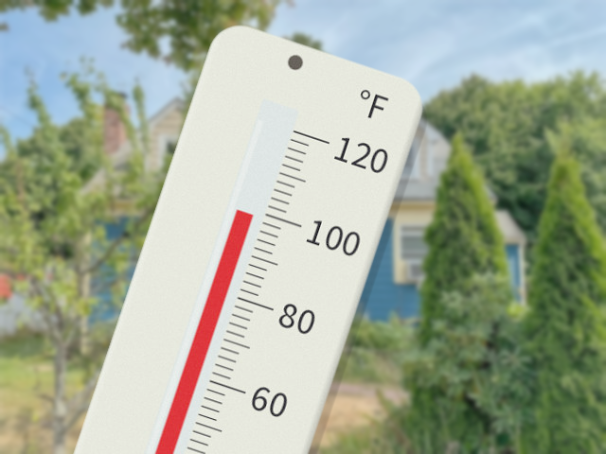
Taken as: 99 °F
